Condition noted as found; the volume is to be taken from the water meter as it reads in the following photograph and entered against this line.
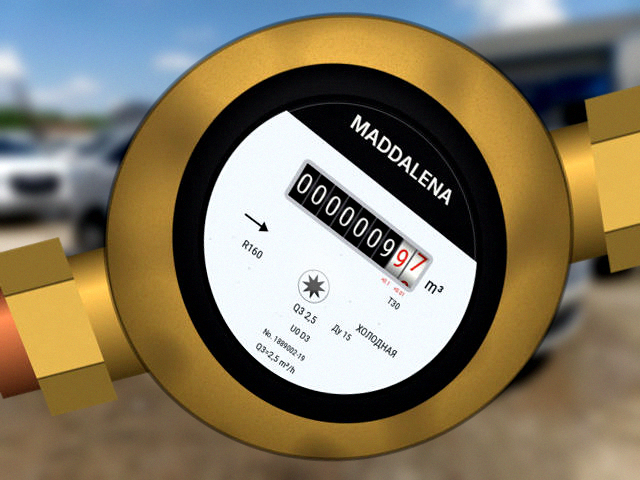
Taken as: 9.97 m³
